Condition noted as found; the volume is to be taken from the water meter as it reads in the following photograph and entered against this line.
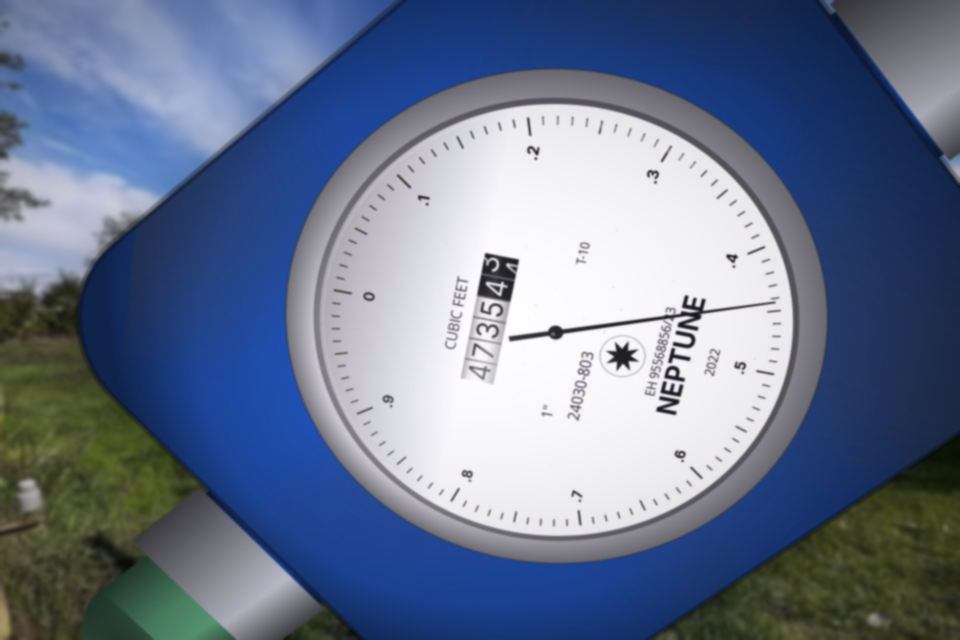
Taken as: 473543.44 ft³
